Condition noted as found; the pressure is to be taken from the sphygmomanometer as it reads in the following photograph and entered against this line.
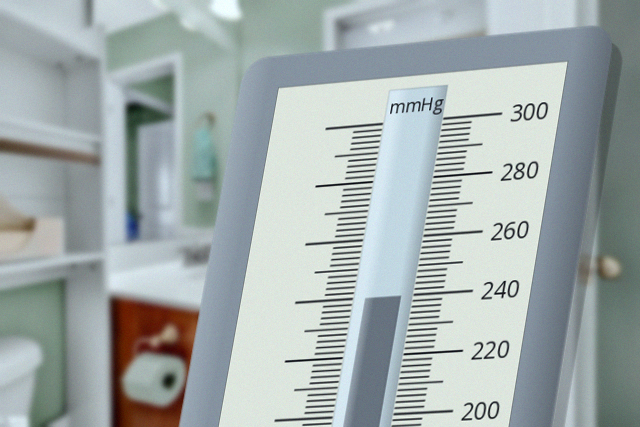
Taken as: 240 mmHg
